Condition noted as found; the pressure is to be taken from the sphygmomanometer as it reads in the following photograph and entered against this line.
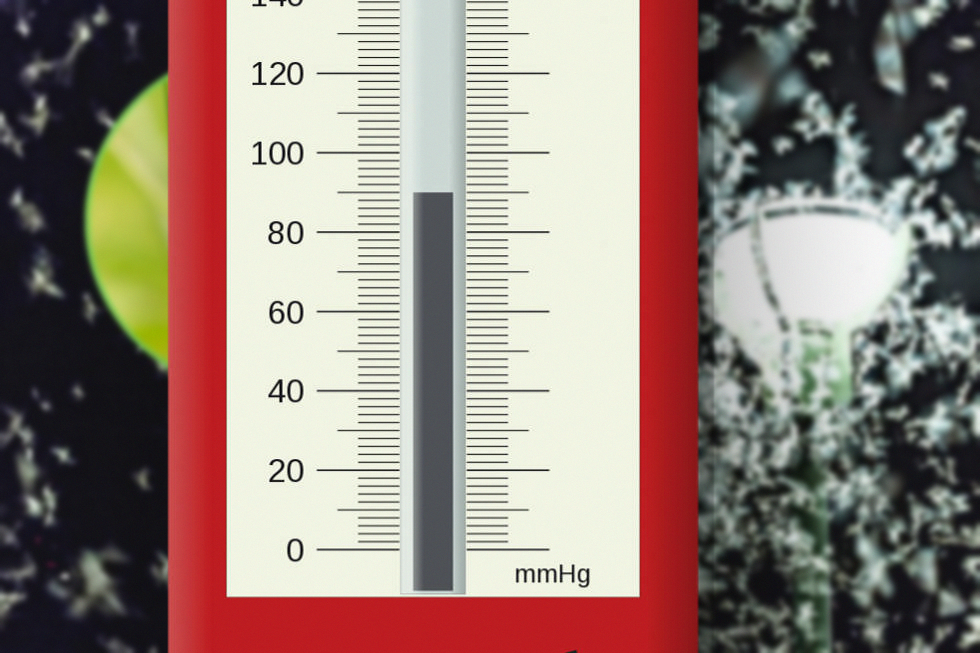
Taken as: 90 mmHg
